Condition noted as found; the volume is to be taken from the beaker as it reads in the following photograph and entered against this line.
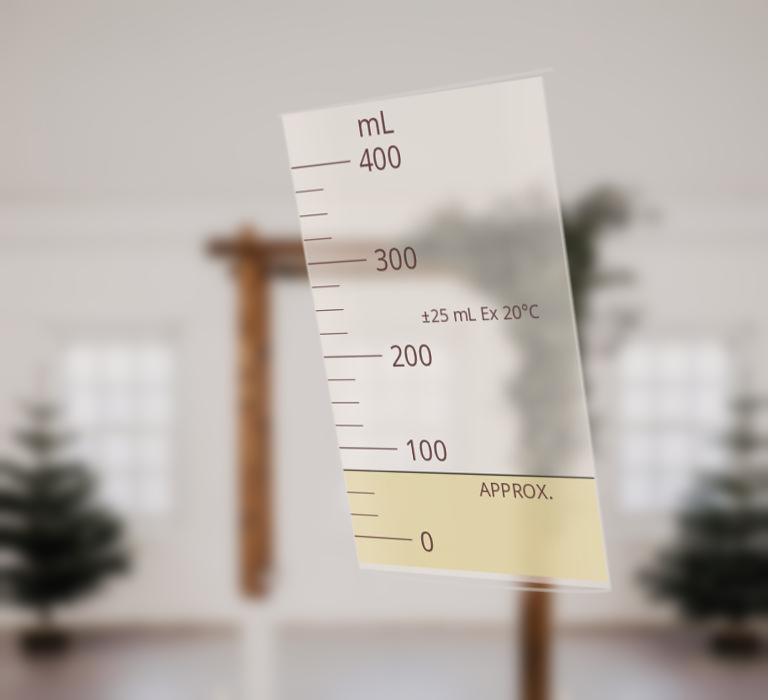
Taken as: 75 mL
